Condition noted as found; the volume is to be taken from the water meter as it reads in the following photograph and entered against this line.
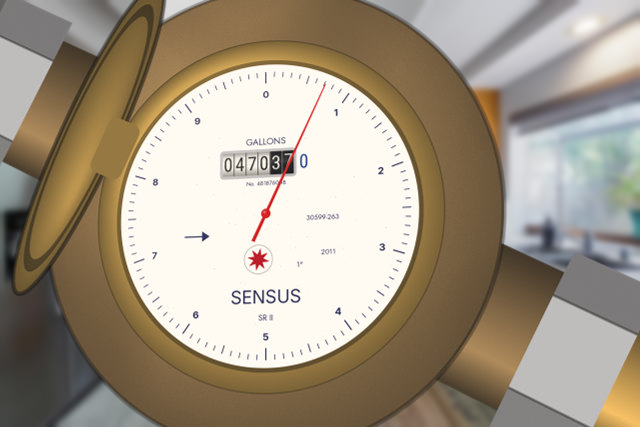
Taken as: 470370.7 gal
